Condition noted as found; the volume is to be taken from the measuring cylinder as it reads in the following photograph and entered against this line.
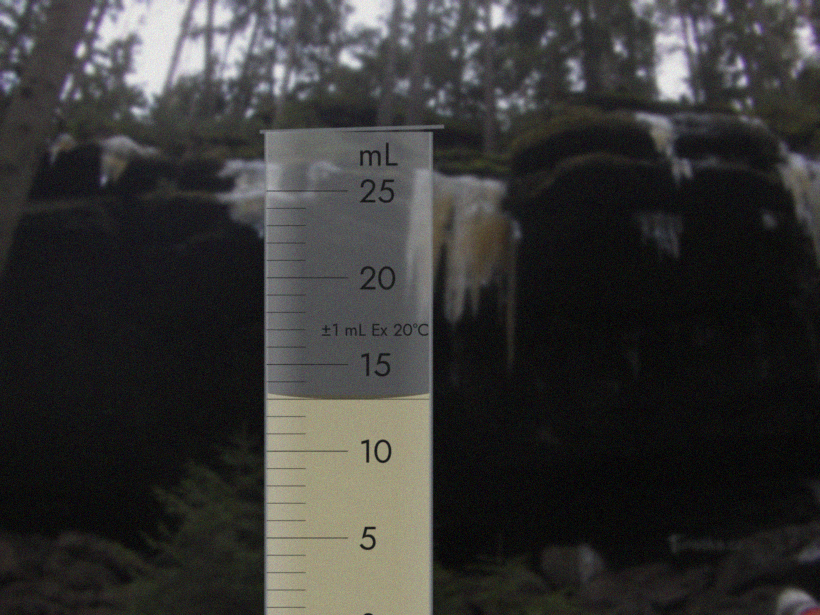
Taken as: 13 mL
